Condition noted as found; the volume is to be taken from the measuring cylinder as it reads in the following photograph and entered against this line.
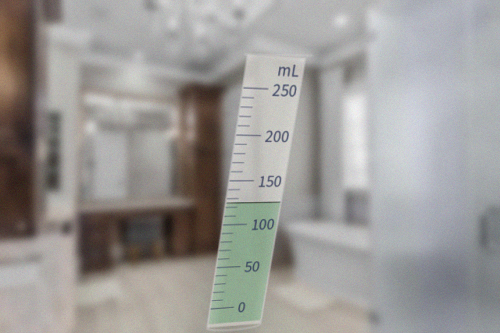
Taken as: 125 mL
